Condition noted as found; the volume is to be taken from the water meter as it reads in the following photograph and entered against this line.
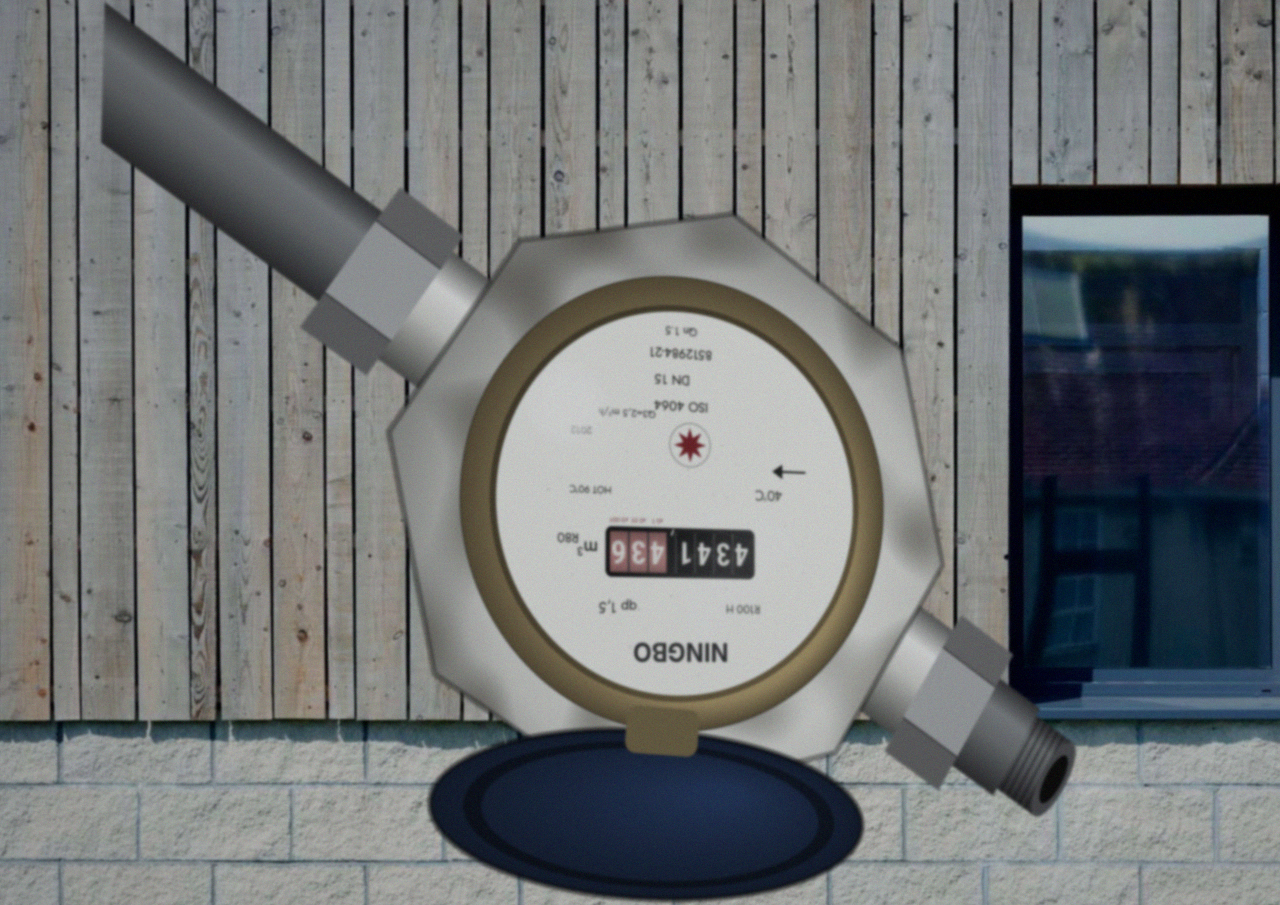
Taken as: 4341.436 m³
